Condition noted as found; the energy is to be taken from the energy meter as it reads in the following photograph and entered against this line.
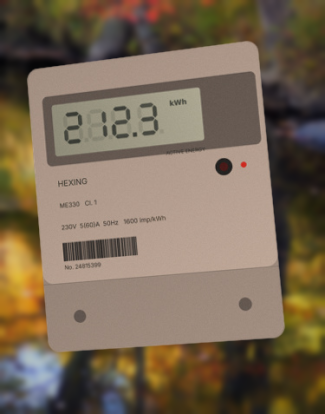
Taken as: 212.3 kWh
